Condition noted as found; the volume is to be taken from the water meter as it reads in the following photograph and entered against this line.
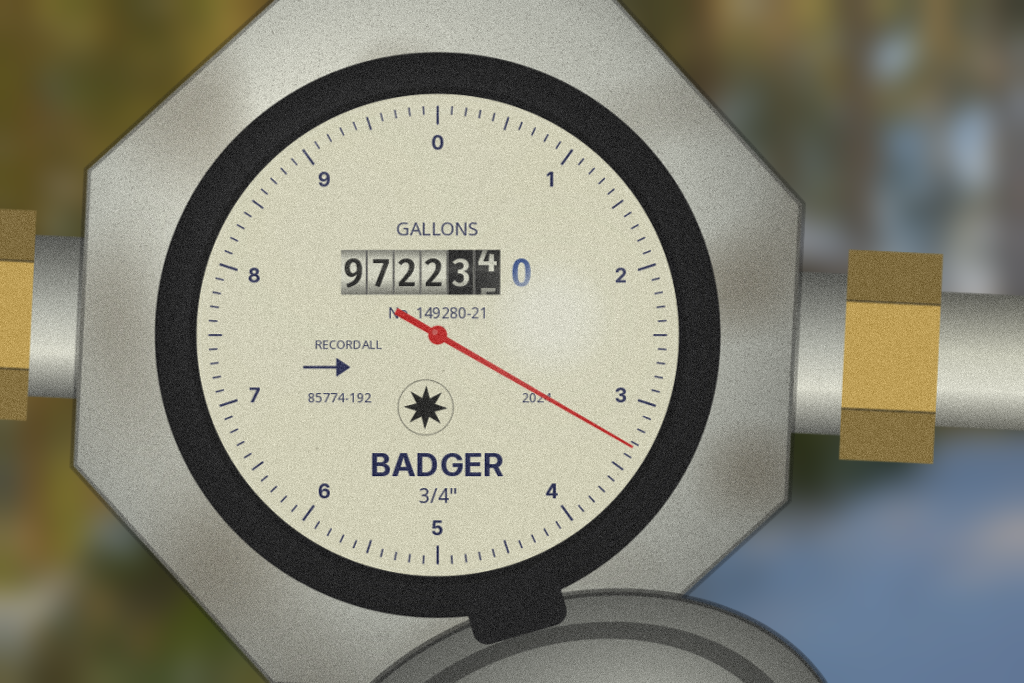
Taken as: 9722343.3 gal
